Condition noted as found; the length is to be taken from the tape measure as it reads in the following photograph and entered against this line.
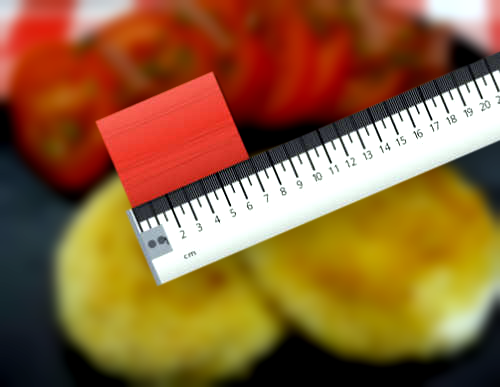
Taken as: 7 cm
